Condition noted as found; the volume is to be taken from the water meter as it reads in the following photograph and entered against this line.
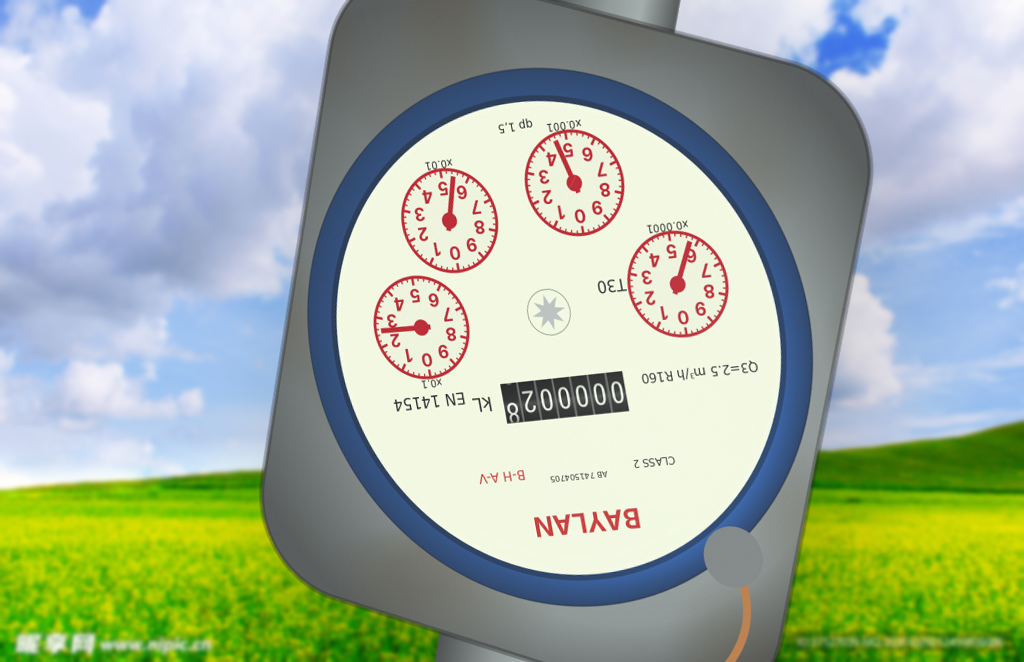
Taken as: 28.2545 kL
